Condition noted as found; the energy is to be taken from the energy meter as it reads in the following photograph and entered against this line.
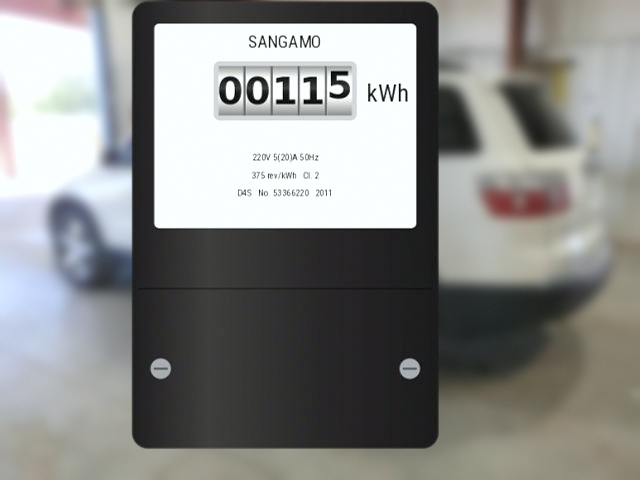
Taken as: 115 kWh
